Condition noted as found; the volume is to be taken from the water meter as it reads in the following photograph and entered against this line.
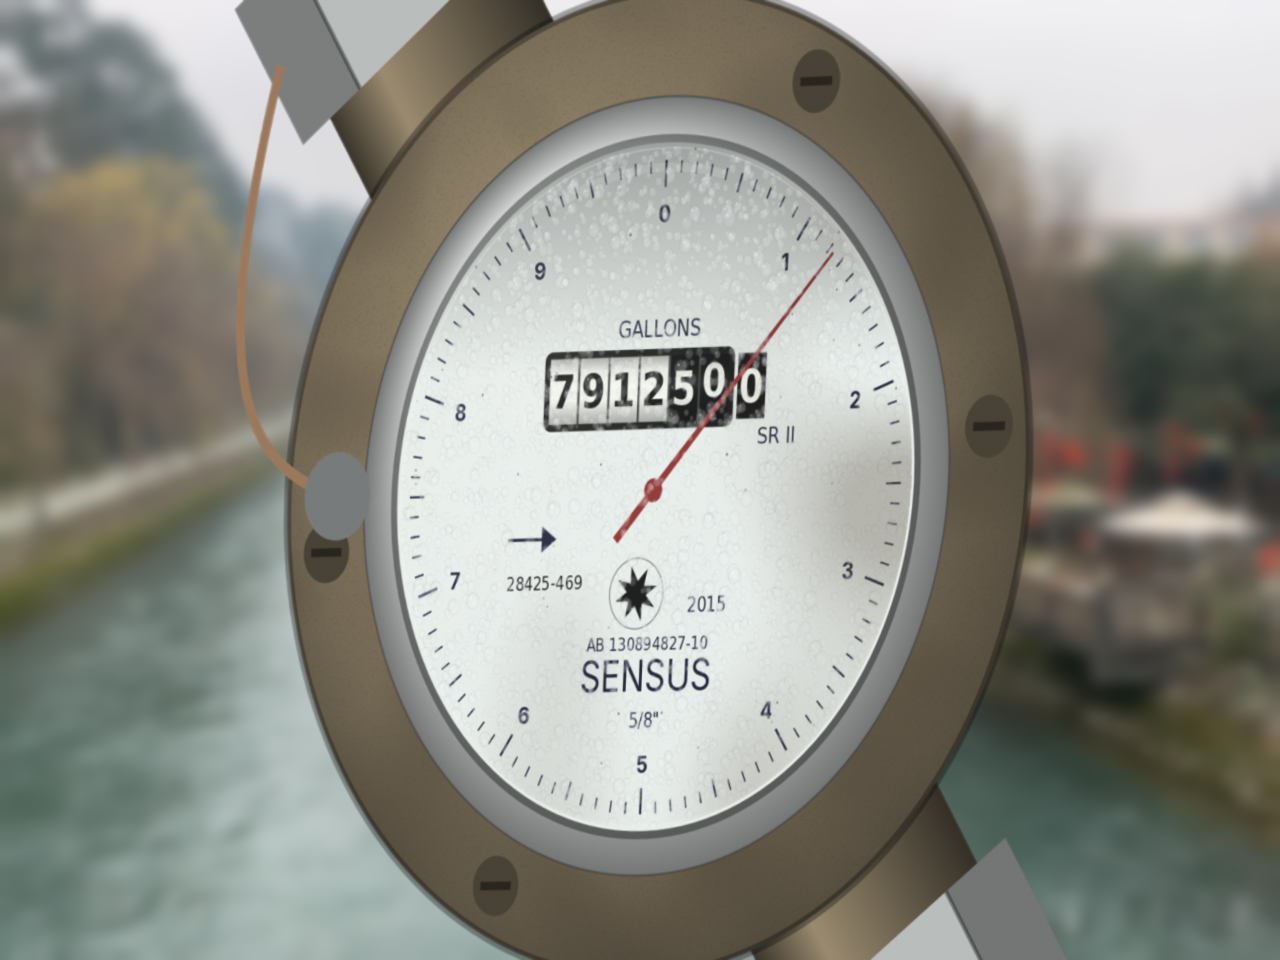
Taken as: 7912501.2 gal
